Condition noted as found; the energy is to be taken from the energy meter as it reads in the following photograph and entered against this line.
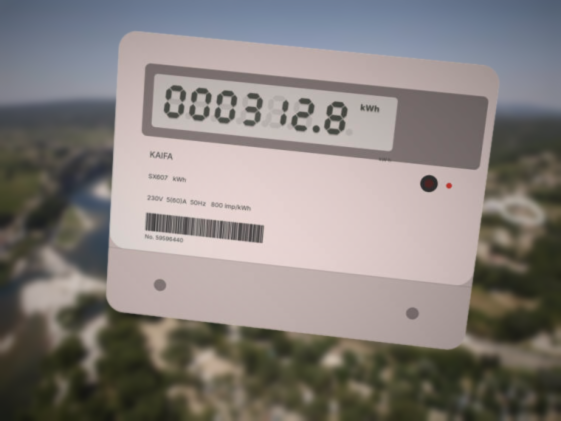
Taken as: 312.8 kWh
